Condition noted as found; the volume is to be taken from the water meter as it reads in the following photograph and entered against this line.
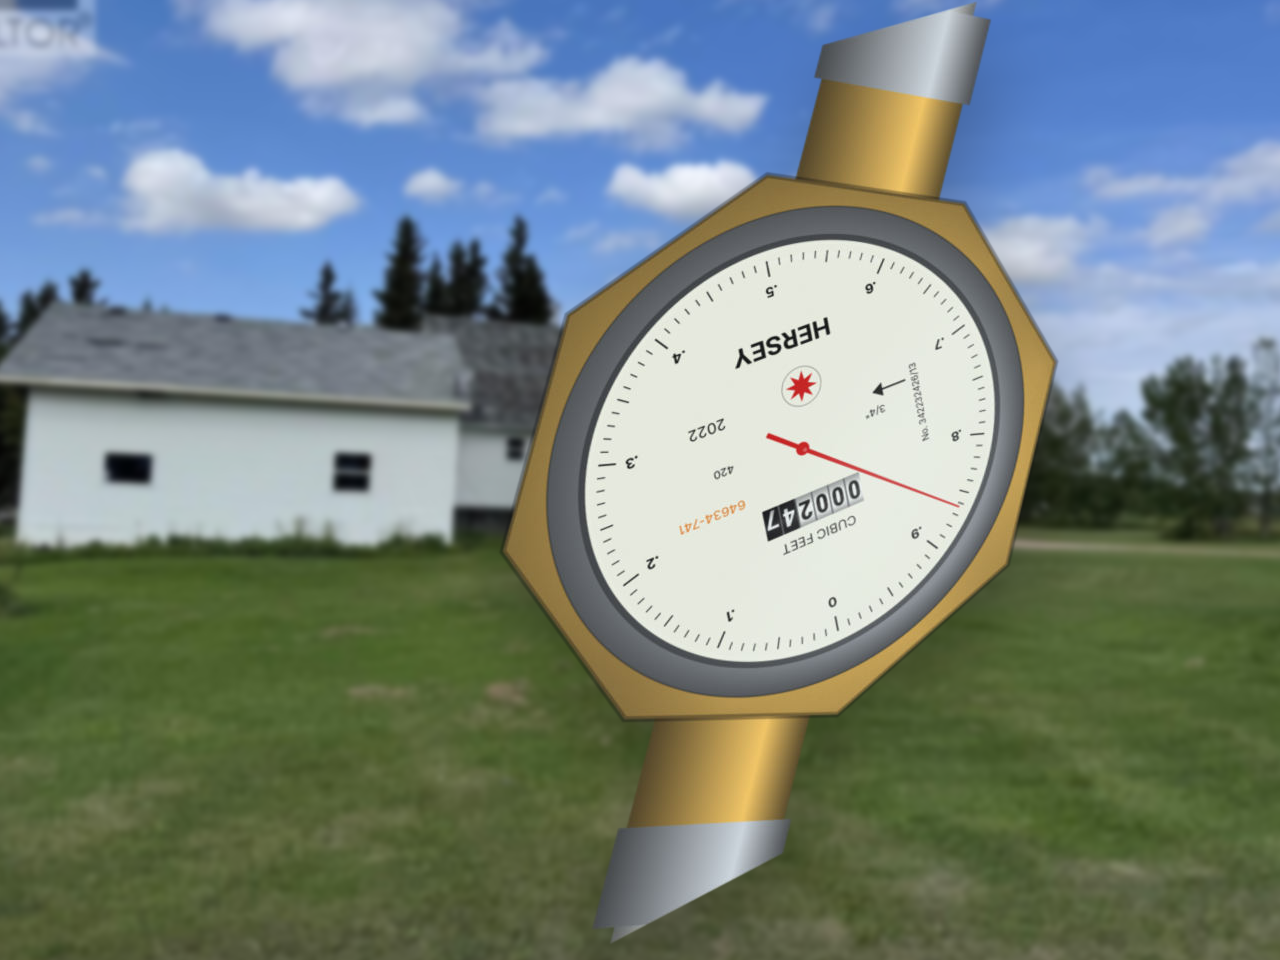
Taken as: 246.86 ft³
